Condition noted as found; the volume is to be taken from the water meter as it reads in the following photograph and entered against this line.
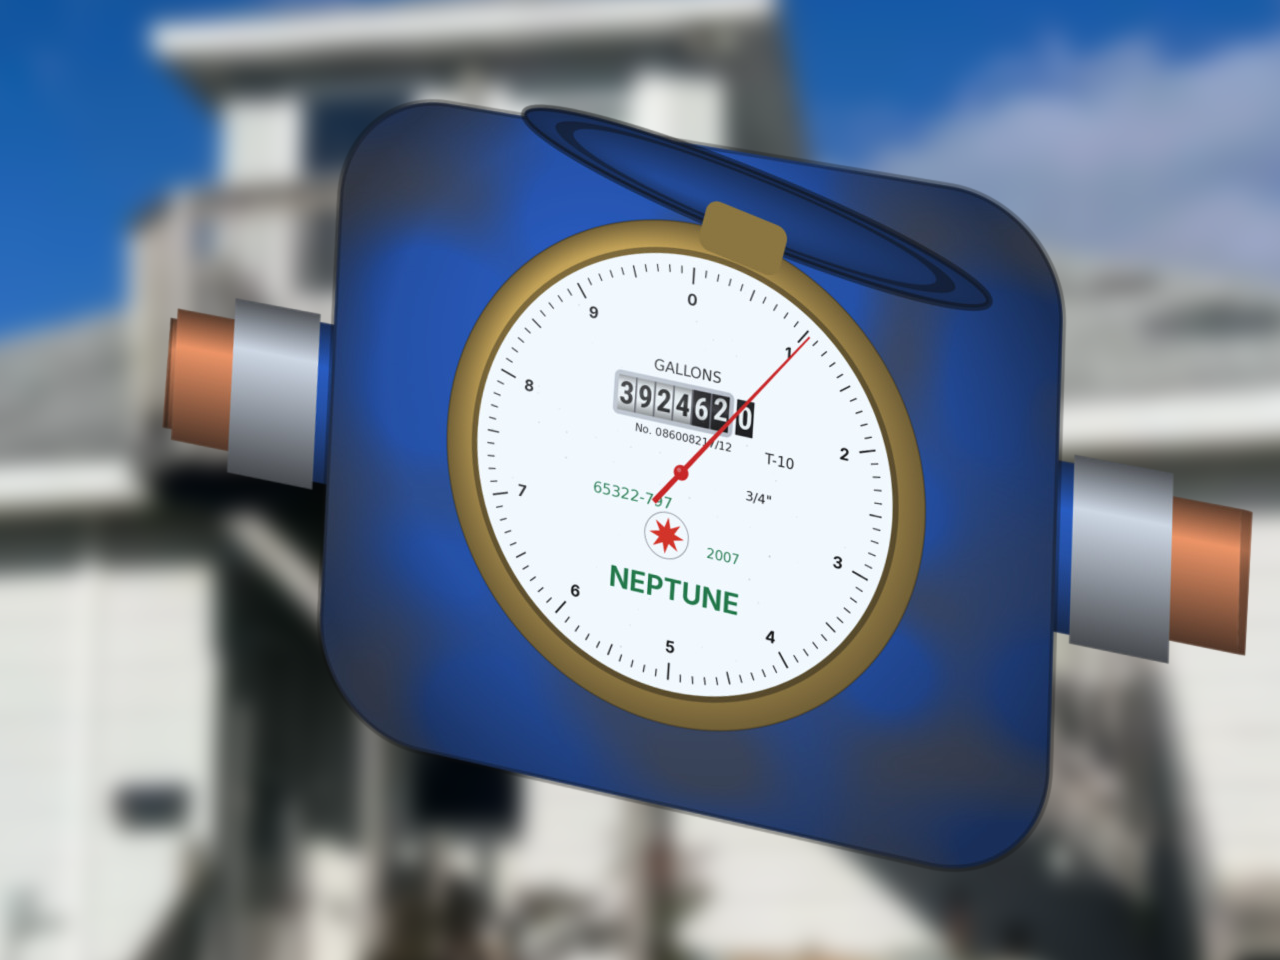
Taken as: 3924621.0 gal
